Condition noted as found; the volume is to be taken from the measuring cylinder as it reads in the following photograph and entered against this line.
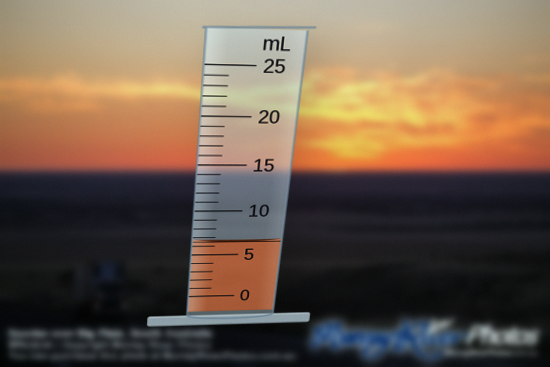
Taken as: 6.5 mL
